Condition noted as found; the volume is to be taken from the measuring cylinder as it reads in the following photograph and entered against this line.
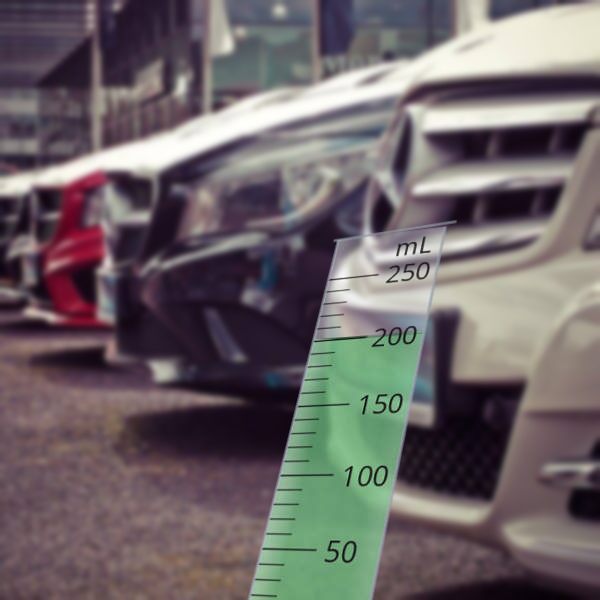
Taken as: 200 mL
